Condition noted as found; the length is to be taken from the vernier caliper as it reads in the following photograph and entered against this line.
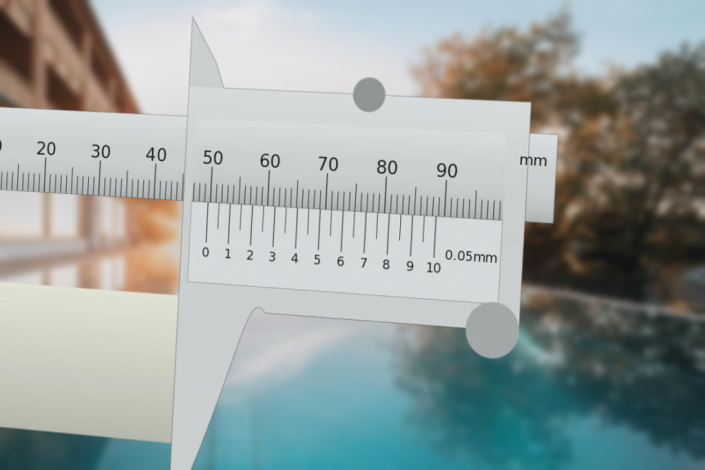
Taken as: 49.6 mm
